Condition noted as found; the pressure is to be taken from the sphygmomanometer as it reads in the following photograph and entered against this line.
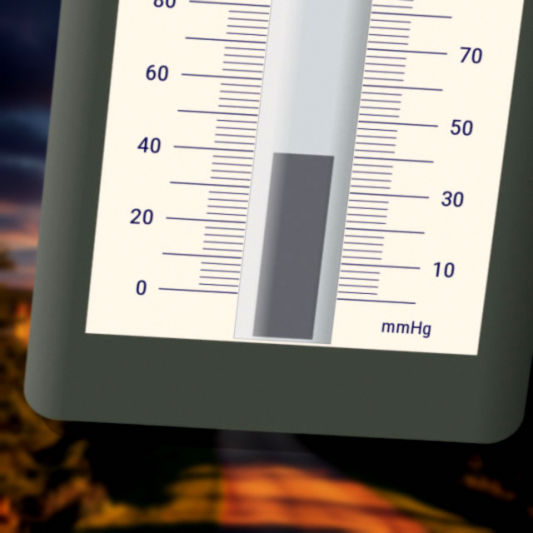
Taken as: 40 mmHg
